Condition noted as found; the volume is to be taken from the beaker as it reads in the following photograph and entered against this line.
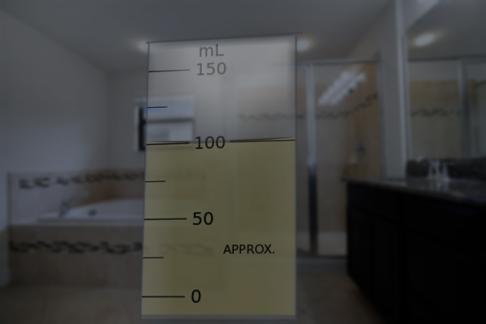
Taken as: 100 mL
